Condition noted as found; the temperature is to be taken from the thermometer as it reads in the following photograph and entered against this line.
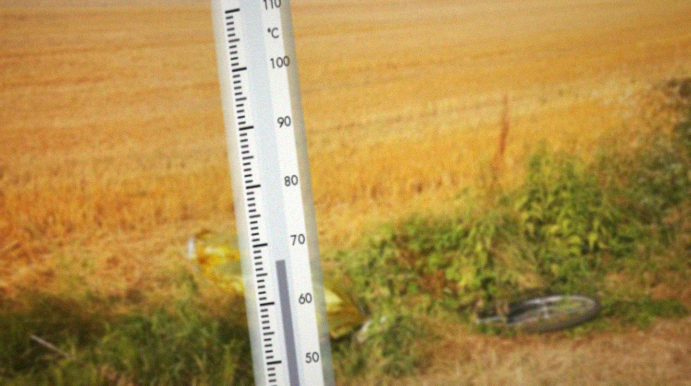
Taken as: 67 °C
